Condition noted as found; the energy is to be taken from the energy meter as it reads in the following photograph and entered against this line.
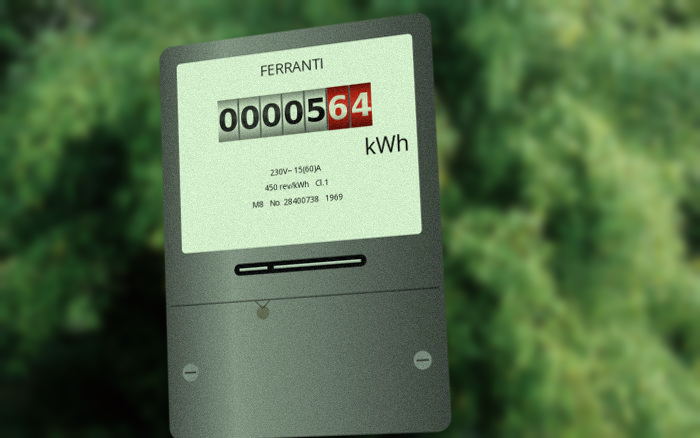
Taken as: 5.64 kWh
